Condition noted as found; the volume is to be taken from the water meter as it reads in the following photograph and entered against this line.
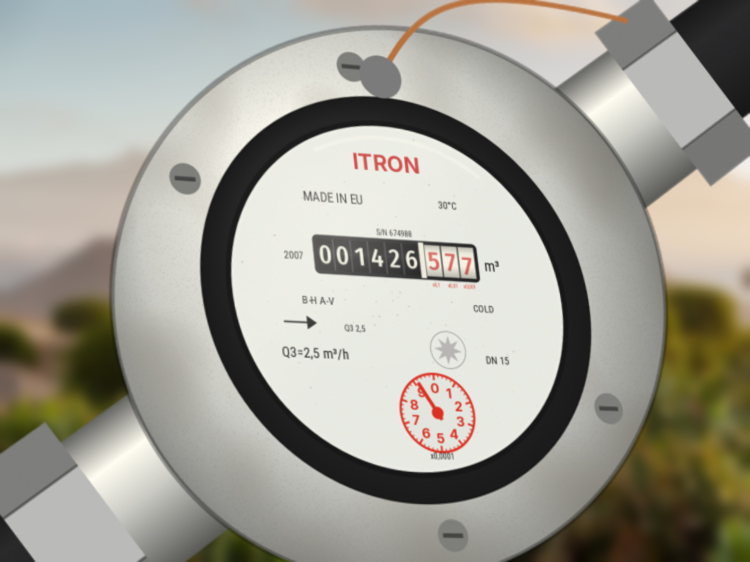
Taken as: 1426.5769 m³
